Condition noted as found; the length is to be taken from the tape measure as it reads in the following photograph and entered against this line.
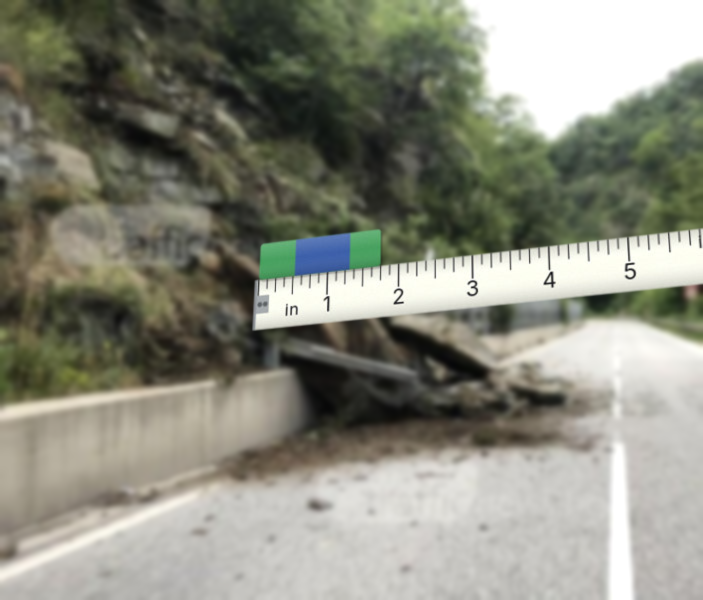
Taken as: 1.75 in
